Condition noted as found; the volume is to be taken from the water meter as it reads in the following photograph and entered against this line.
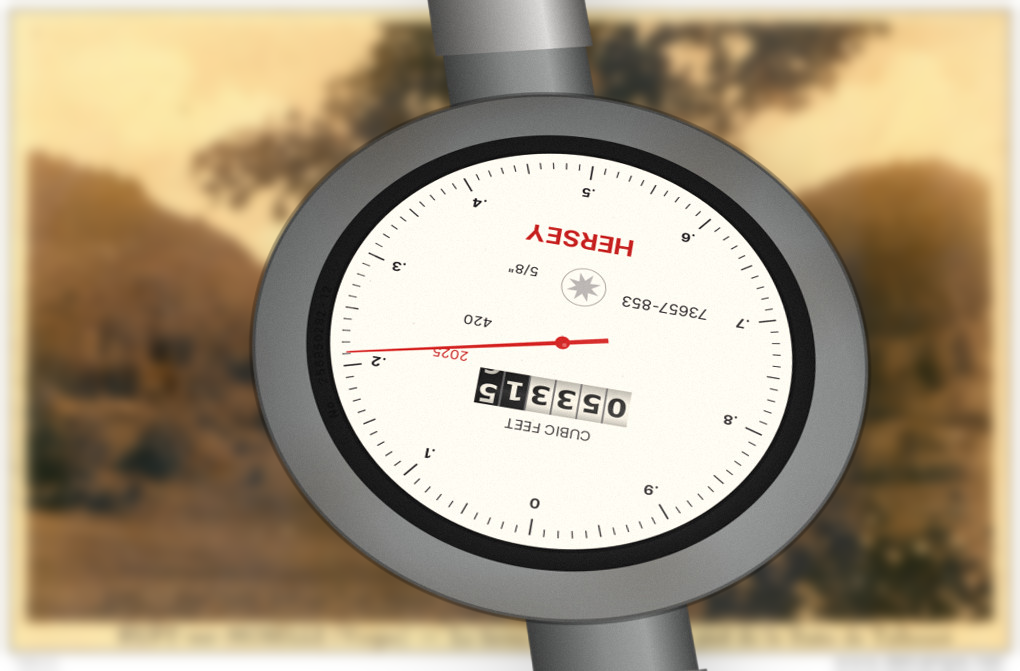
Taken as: 53315.21 ft³
